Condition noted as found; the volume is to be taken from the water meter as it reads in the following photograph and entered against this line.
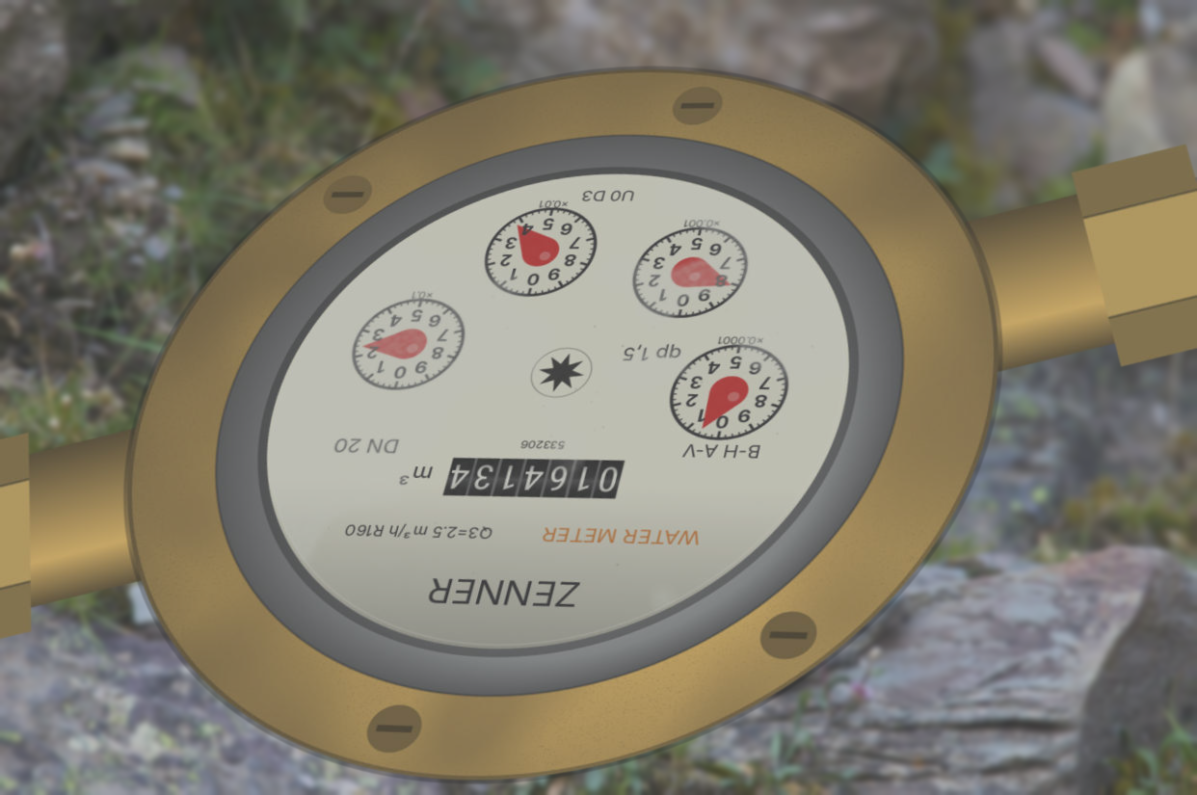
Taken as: 164134.2380 m³
